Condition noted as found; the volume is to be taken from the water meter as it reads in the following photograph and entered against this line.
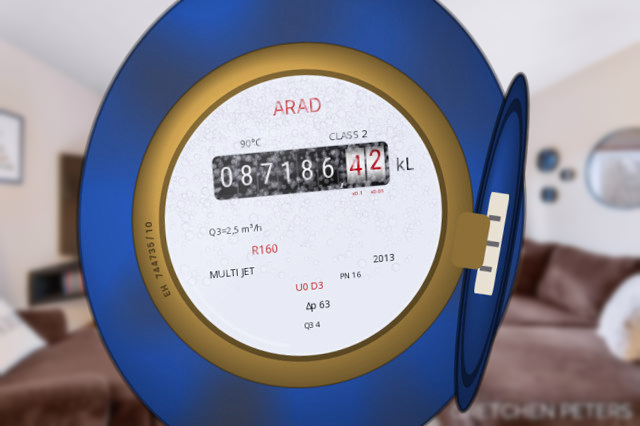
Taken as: 87186.42 kL
